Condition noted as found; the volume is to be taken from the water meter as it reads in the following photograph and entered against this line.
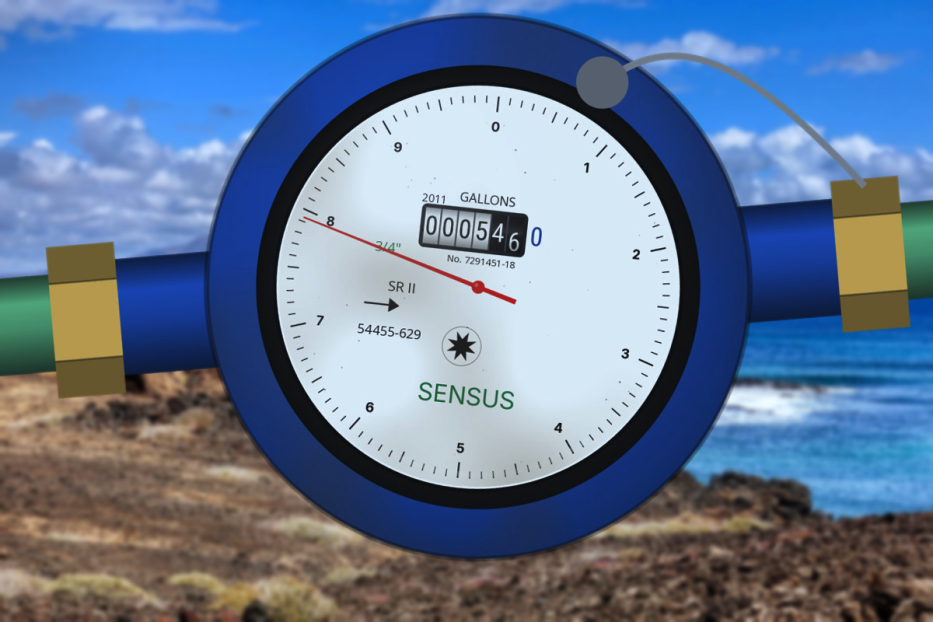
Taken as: 5457.9 gal
